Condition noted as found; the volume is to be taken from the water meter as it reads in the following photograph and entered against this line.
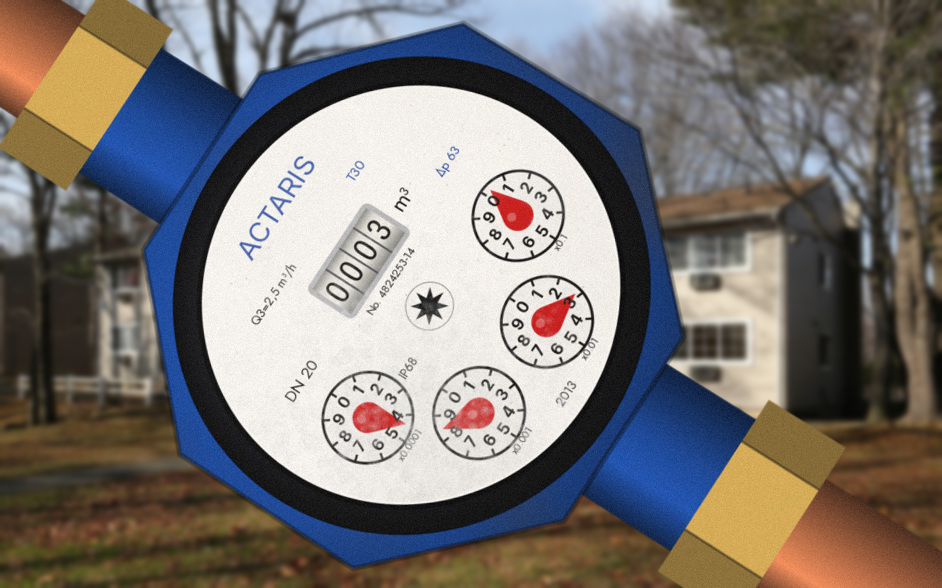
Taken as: 3.0284 m³
